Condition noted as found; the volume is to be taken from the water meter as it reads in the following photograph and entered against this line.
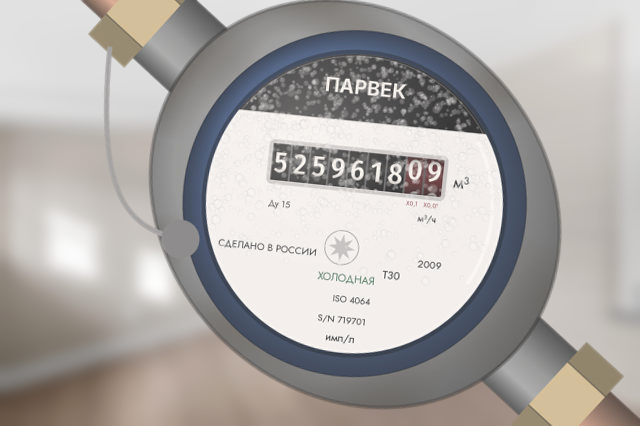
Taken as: 5259618.09 m³
